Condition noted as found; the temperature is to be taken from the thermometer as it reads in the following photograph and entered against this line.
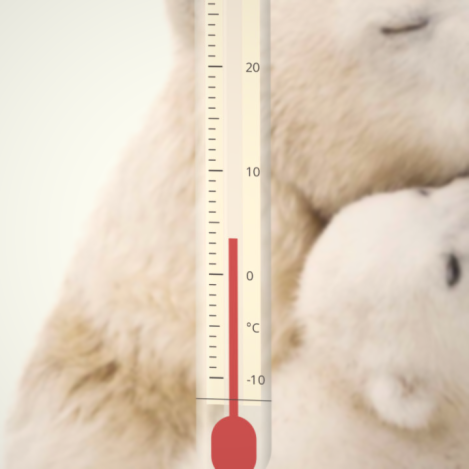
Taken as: 3.5 °C
